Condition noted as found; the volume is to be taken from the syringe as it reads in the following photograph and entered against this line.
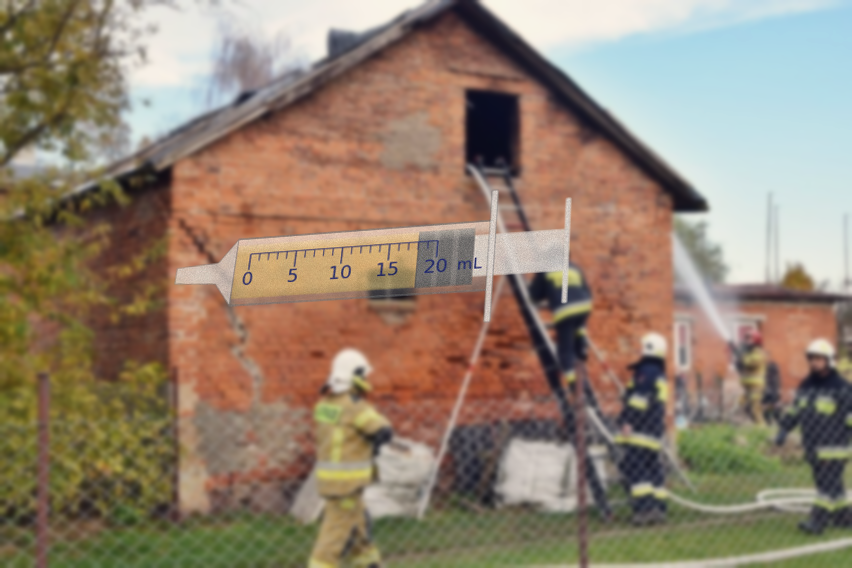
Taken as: 18 mL
